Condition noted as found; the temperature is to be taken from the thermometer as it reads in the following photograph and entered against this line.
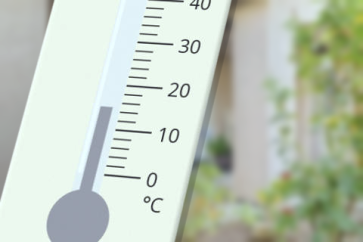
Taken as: 15 °C
